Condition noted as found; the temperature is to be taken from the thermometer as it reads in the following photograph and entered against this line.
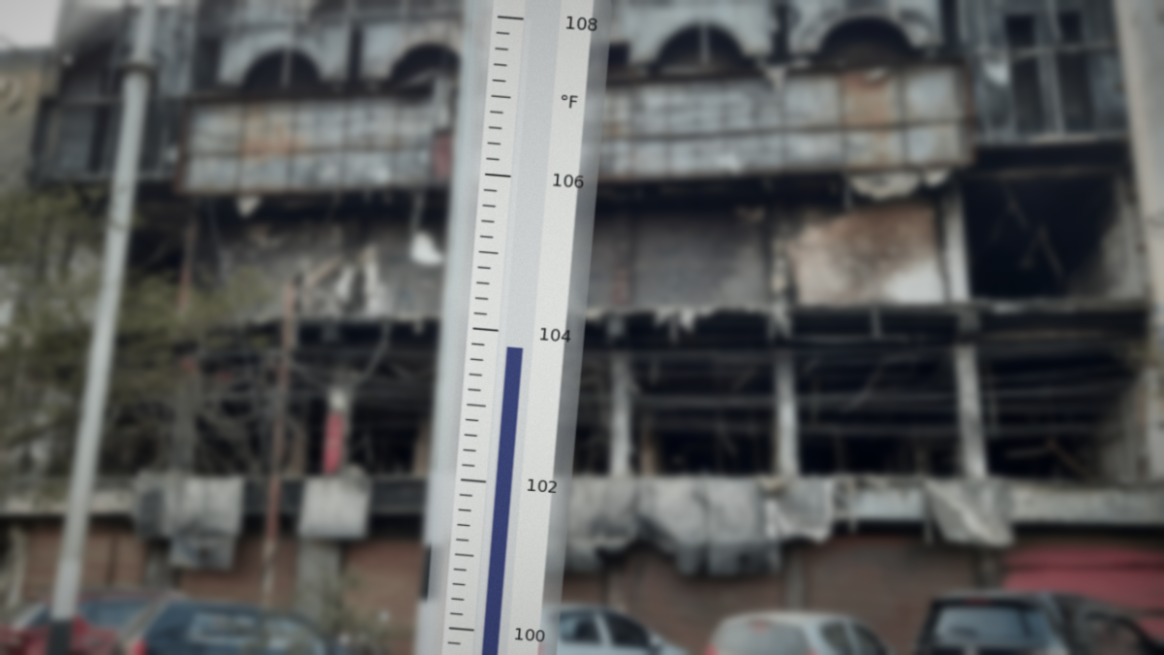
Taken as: 103.8 °F
